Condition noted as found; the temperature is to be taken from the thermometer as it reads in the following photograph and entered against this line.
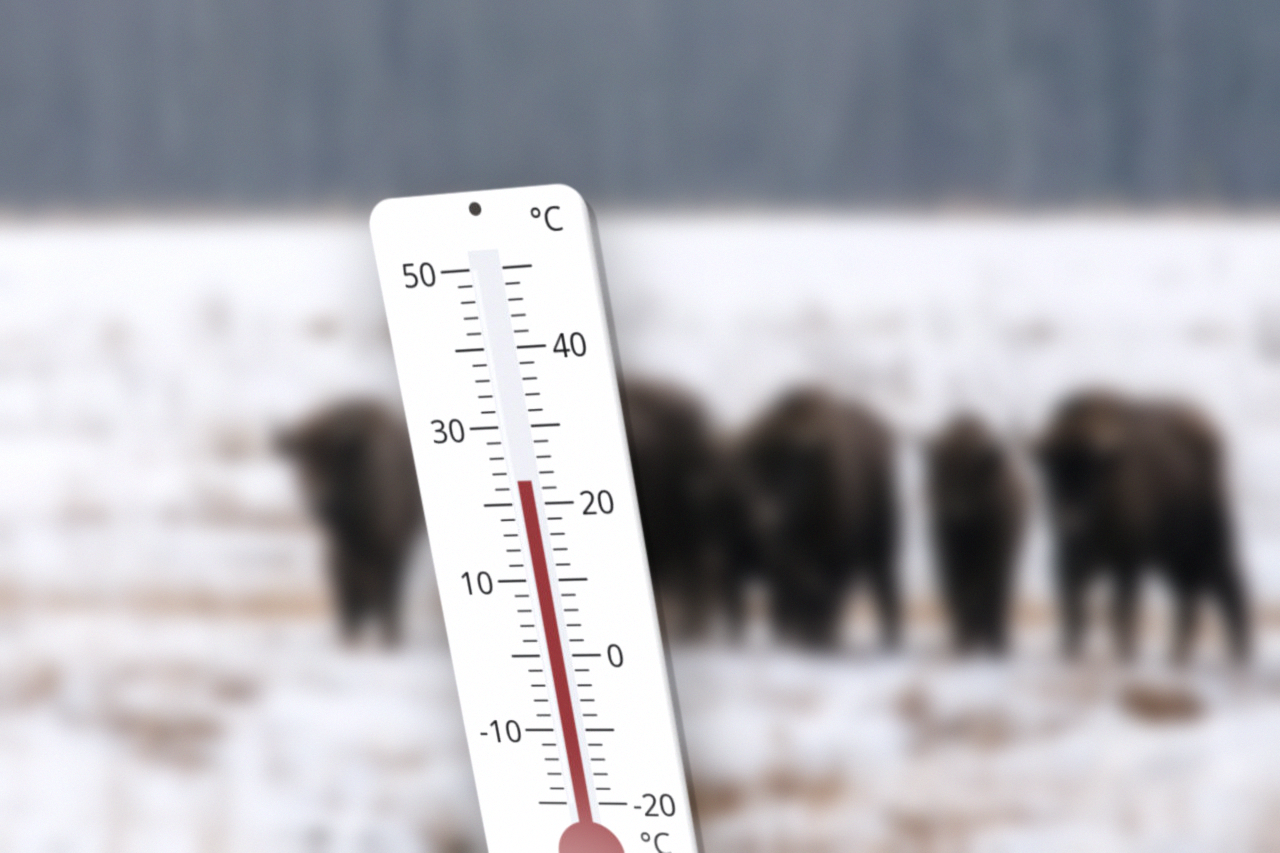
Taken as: 23 °C
